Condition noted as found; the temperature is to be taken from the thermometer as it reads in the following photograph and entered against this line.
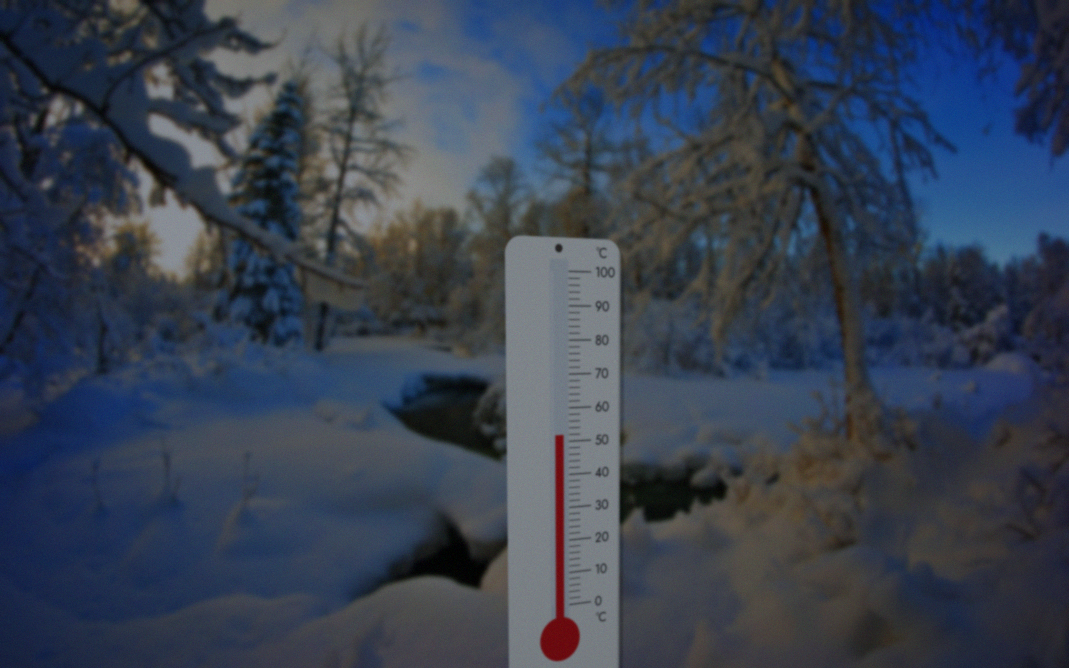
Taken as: 52 °C
